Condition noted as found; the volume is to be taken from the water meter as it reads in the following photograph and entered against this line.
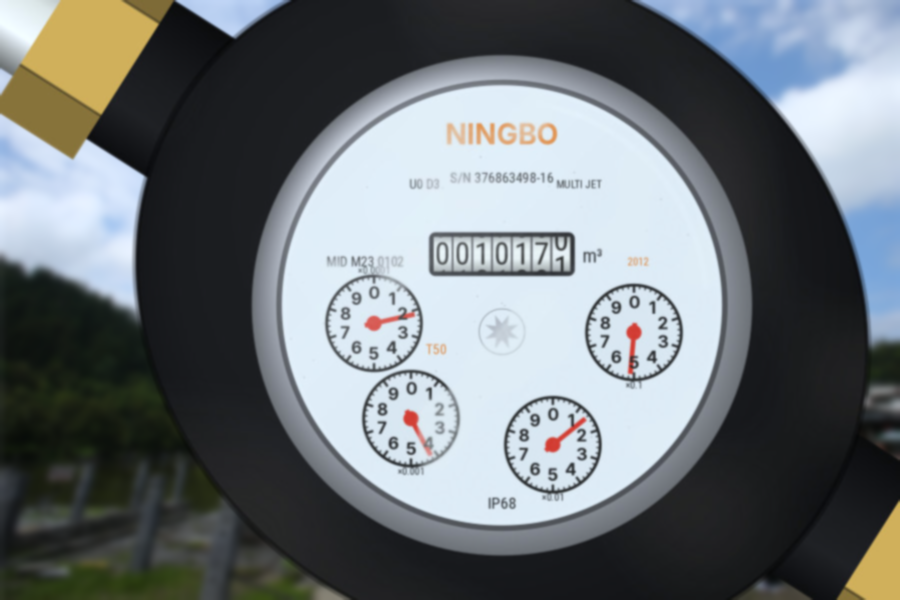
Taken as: 10170.5142 m³
